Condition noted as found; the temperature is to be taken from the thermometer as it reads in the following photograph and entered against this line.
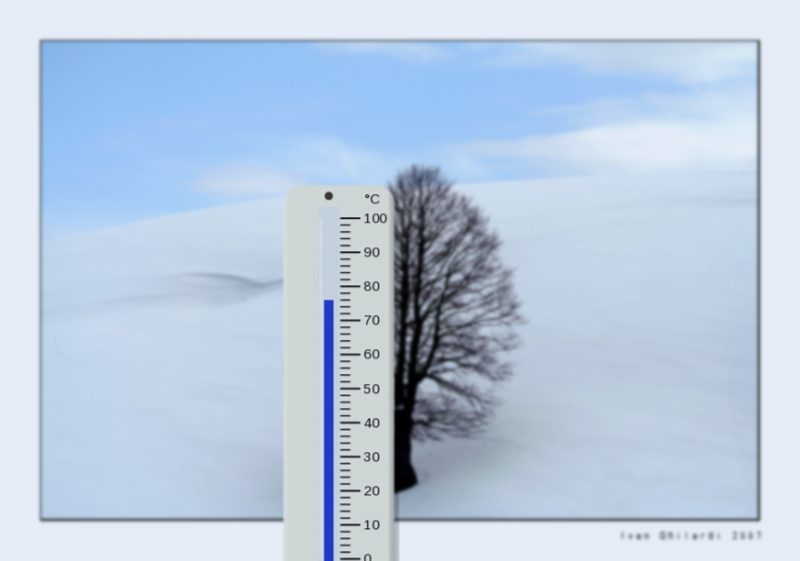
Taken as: 76 °C
